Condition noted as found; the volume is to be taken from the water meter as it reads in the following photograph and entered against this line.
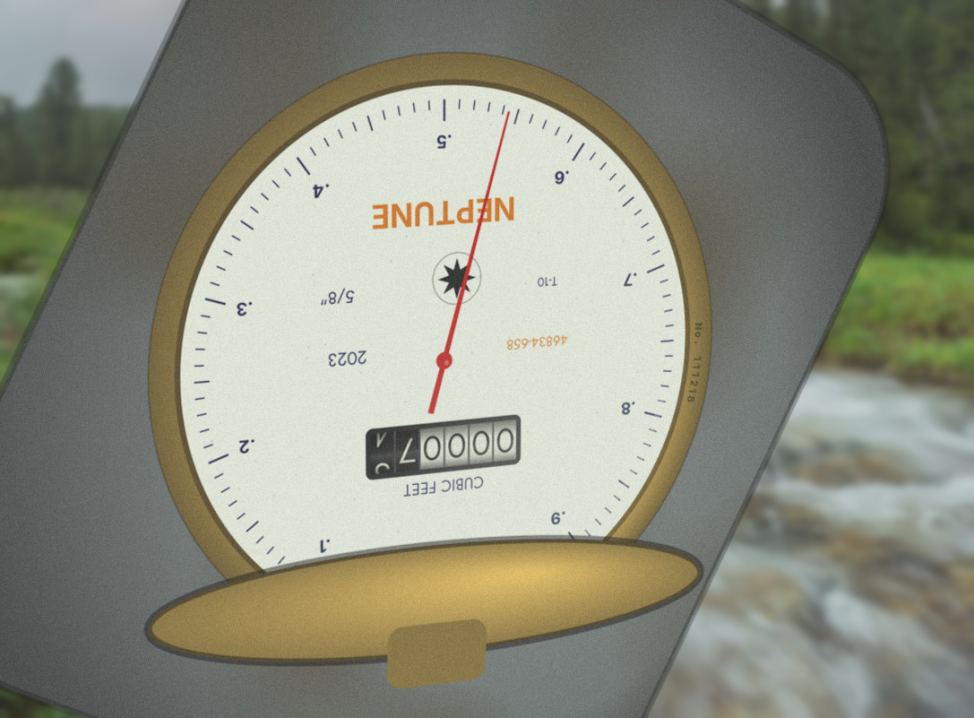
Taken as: 73.54 ft³
